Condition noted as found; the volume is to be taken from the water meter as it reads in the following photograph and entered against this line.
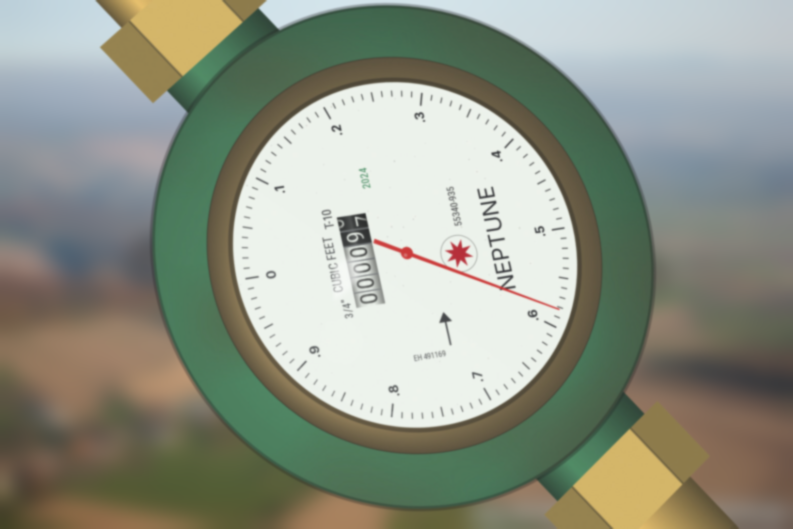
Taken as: 96.58 ft³
